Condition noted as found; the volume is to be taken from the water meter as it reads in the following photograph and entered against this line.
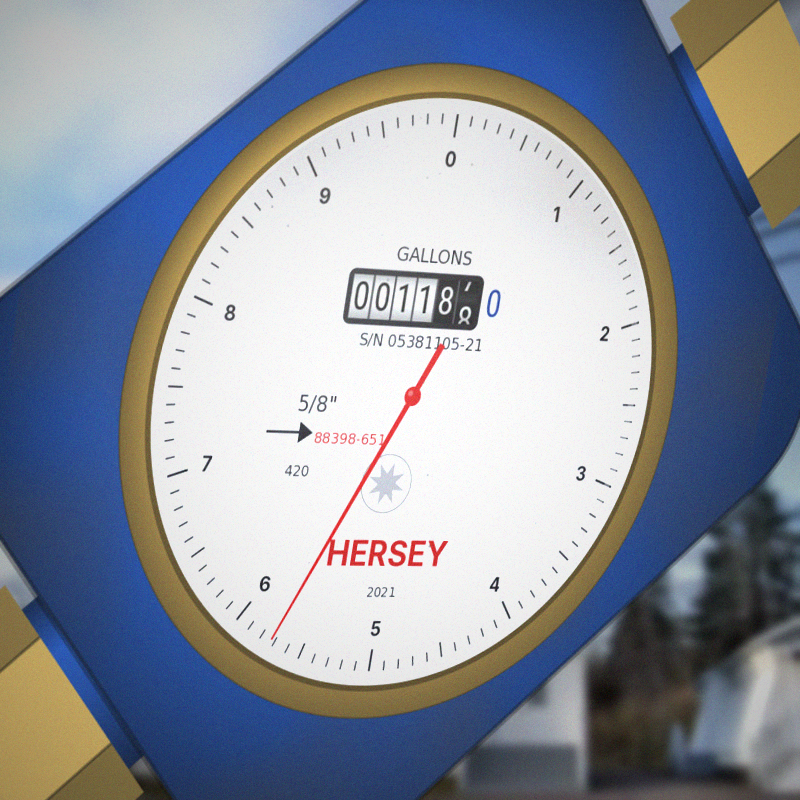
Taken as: 11875.7 gal
